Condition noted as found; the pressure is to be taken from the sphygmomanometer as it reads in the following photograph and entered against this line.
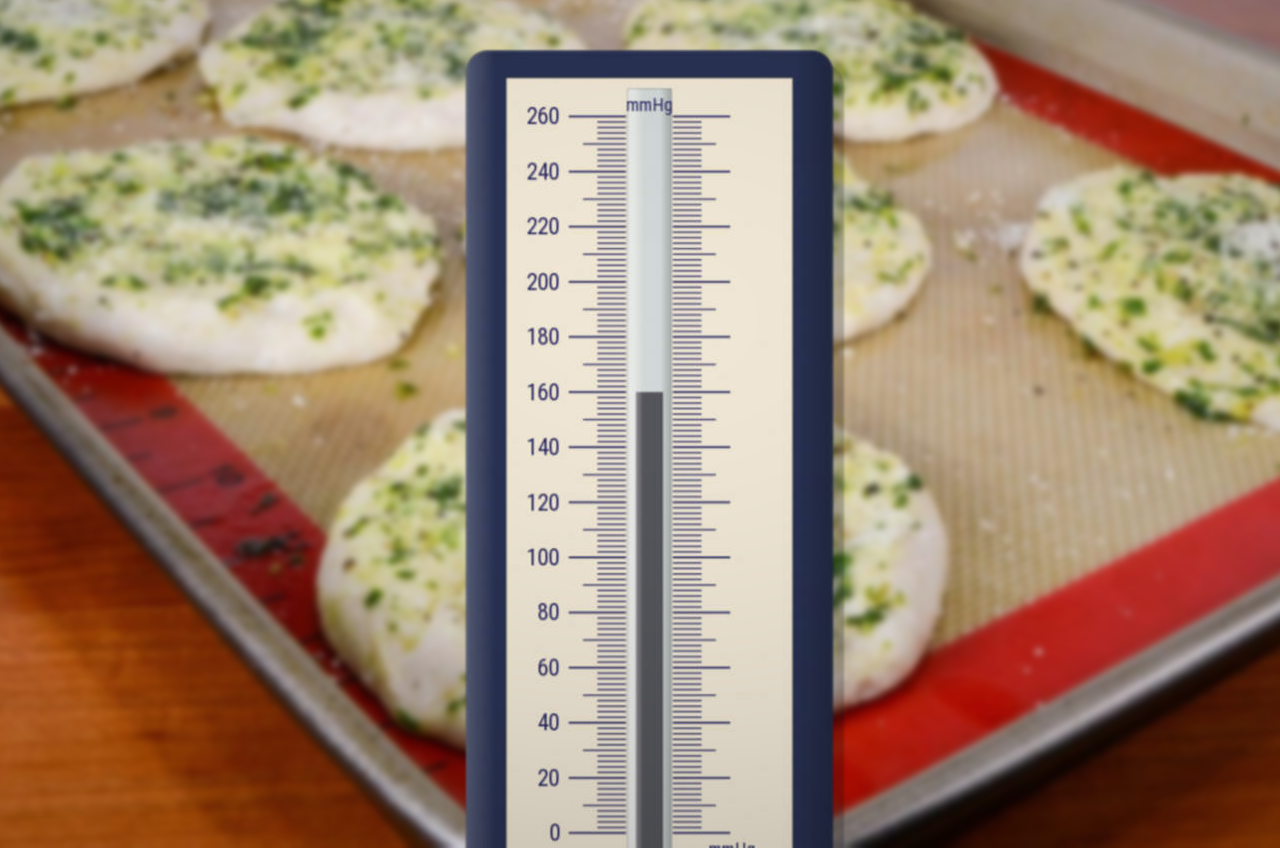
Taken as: 160 mmHg
